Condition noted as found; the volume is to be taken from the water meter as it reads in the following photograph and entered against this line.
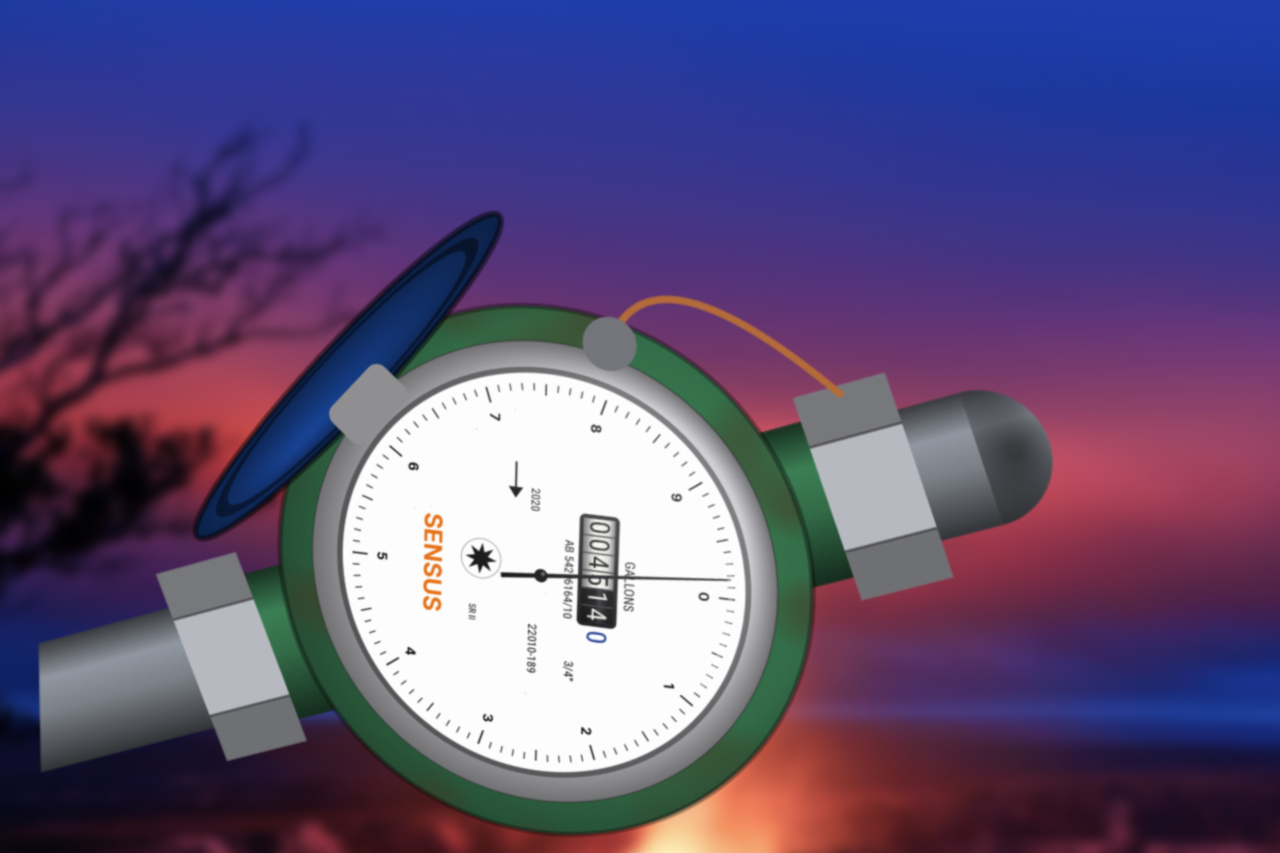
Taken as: 45139.8 gal
